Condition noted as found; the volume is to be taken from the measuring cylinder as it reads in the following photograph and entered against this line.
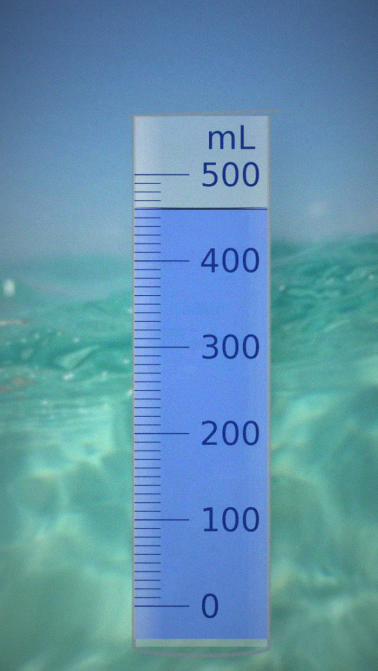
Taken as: 460 mL
